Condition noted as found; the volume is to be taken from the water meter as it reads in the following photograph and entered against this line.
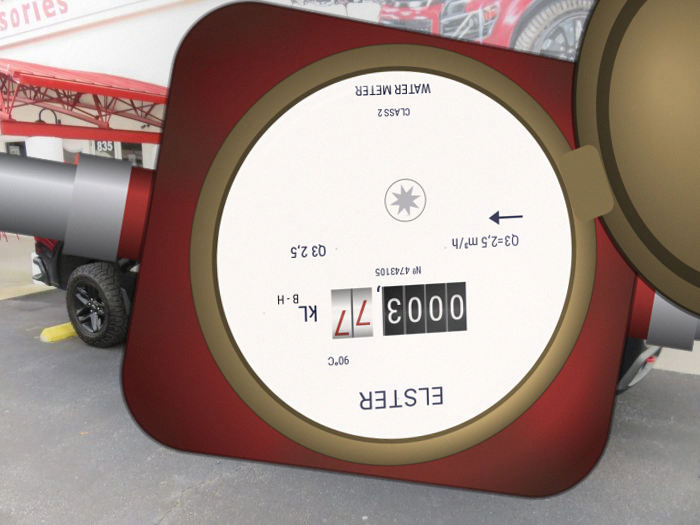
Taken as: 3.77 kL
